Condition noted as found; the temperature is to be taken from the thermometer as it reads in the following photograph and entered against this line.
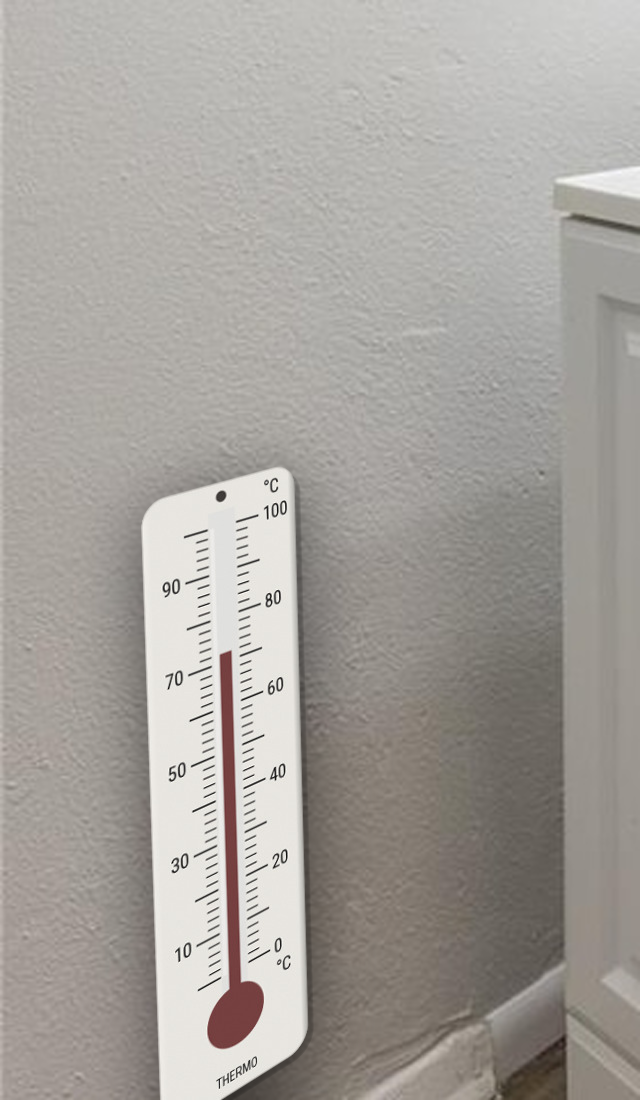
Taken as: 72 °C
